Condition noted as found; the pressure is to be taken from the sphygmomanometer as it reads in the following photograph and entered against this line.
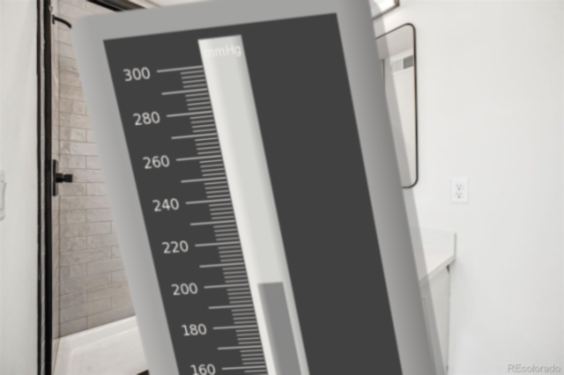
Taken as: 200 mmHg
